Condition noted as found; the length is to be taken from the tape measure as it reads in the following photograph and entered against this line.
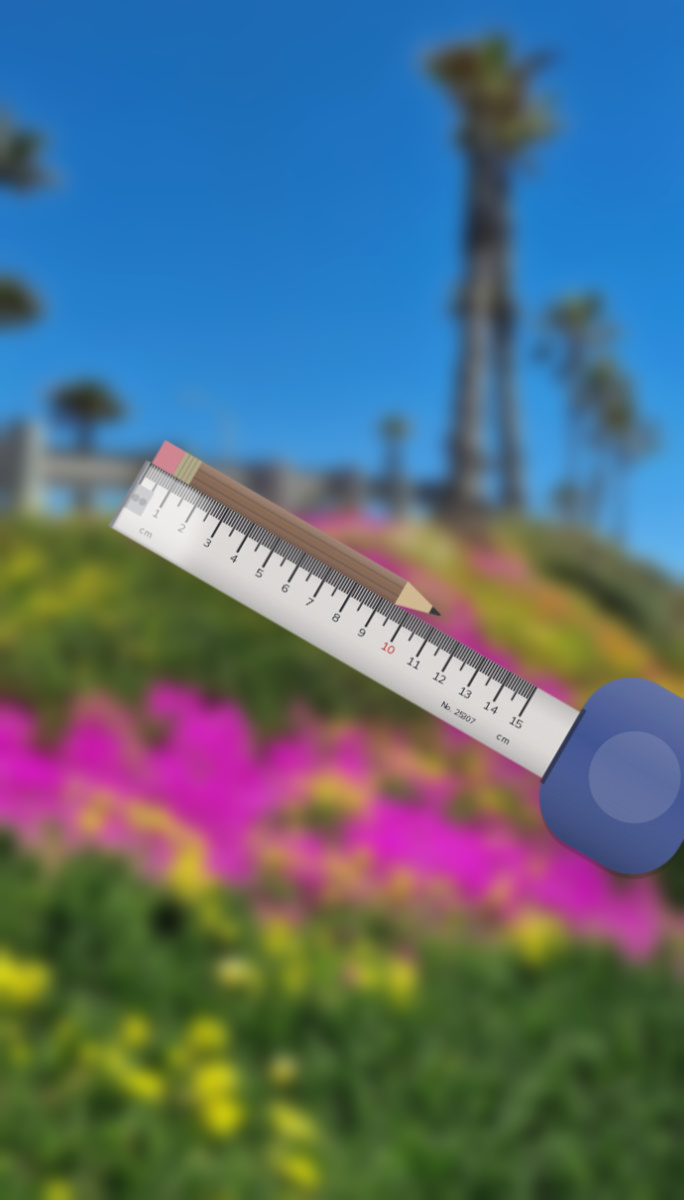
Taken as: 11 cm
